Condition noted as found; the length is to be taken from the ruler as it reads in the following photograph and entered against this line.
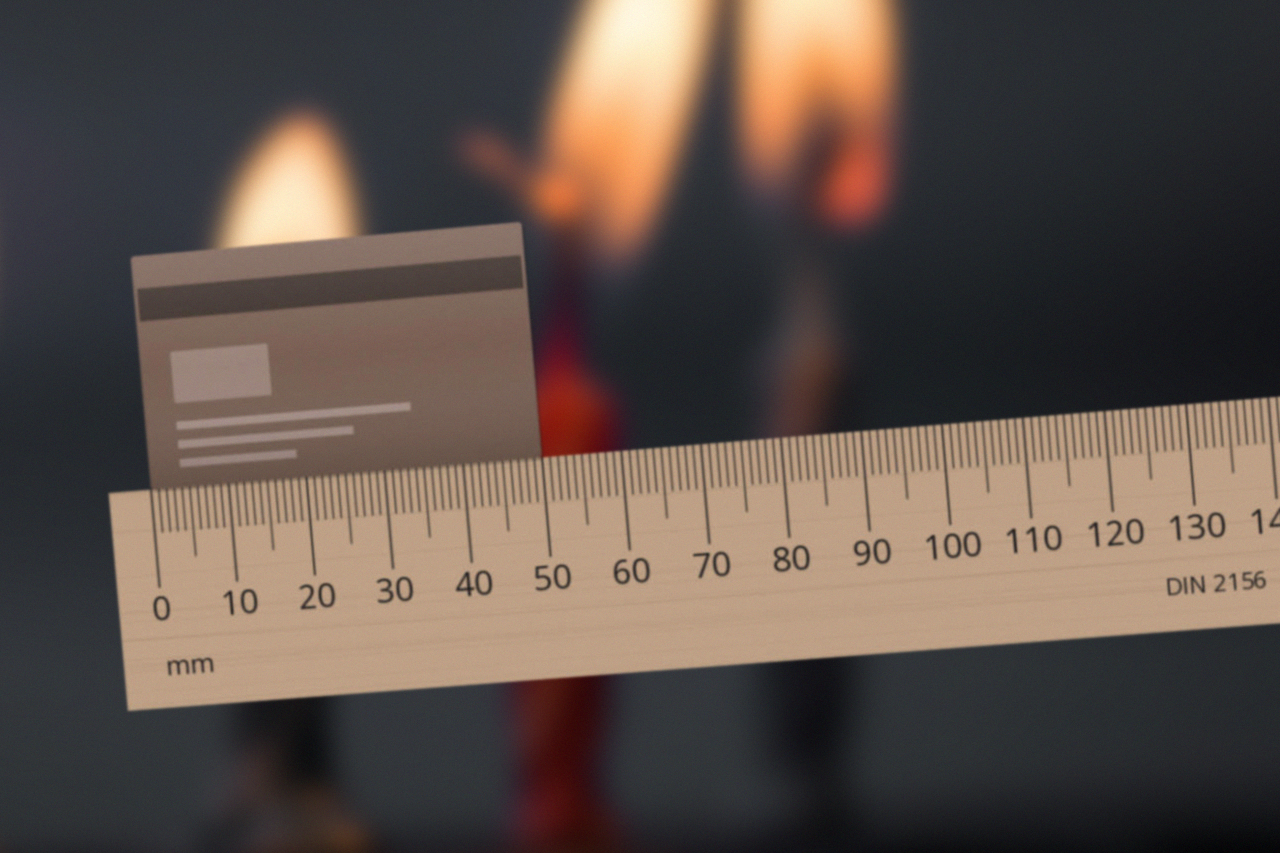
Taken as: 50 mm
